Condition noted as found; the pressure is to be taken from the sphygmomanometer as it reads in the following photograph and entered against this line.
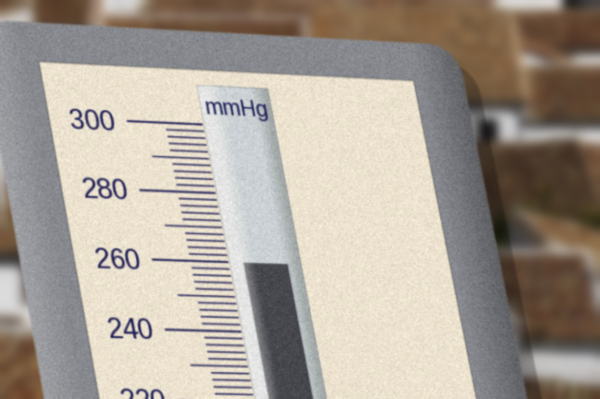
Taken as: 260 mmHg
